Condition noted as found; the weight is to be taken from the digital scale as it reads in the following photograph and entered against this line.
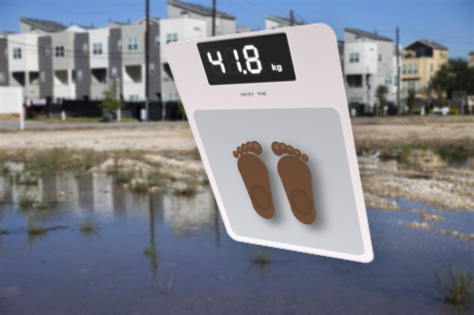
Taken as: 41.8 kg
